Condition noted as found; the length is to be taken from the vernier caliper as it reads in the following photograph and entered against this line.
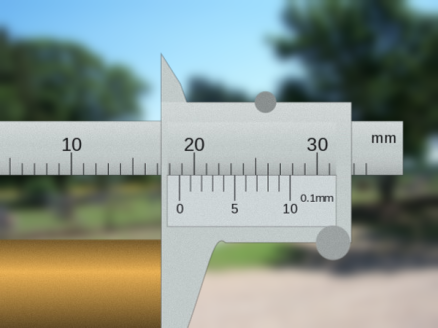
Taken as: 18.8 mm
